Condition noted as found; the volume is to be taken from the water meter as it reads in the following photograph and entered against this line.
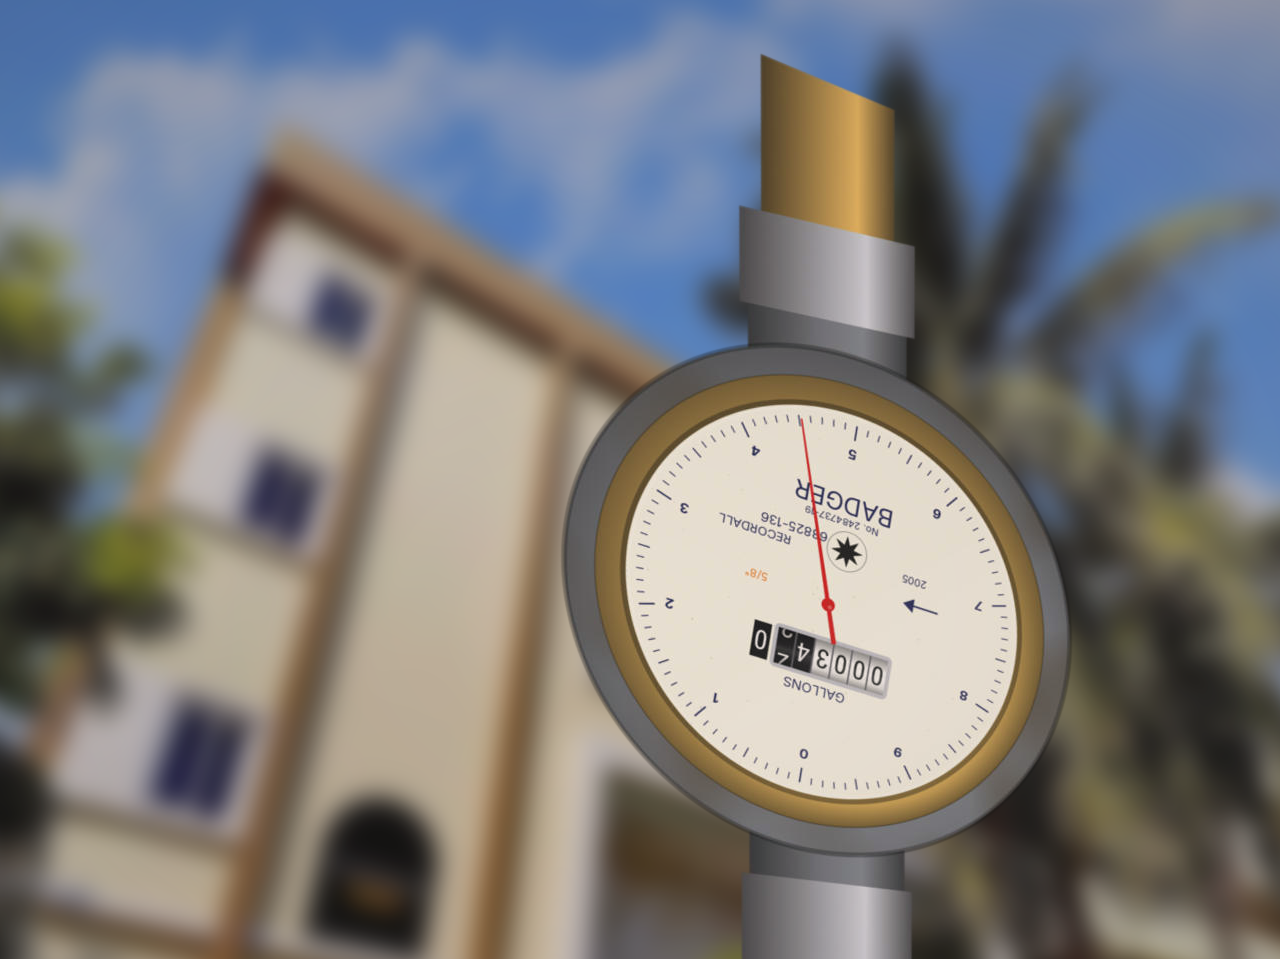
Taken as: 3424.5 gal
